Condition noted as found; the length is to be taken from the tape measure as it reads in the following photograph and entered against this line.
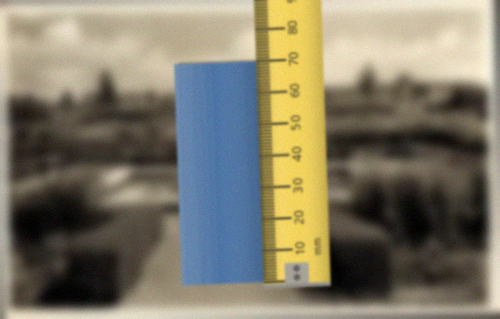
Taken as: 70 mm
